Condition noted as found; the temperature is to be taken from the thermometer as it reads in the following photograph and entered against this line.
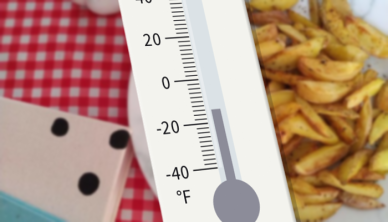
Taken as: -14 °F
